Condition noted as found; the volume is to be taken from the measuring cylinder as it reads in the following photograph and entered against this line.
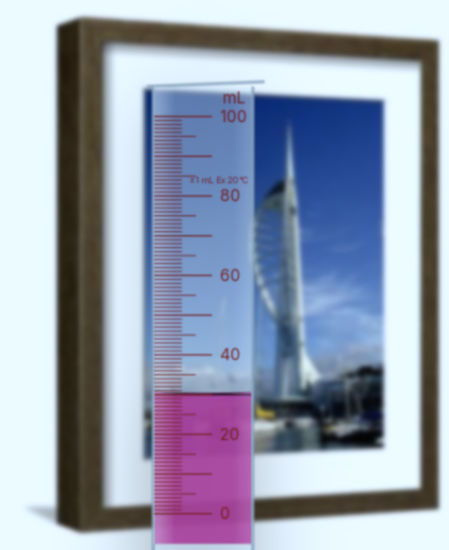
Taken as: 30 mL
